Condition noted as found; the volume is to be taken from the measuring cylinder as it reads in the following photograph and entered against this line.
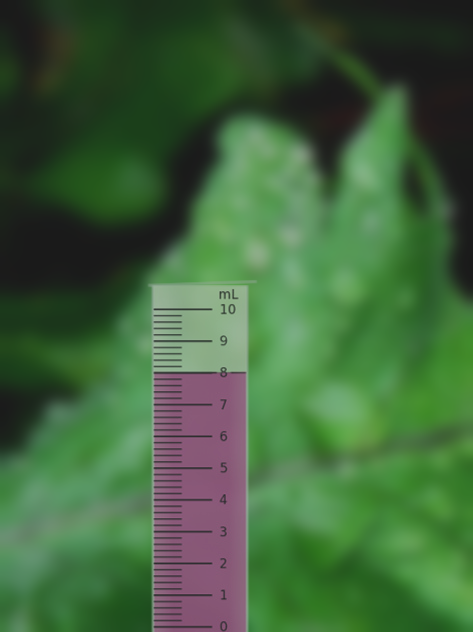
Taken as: 8 mL
